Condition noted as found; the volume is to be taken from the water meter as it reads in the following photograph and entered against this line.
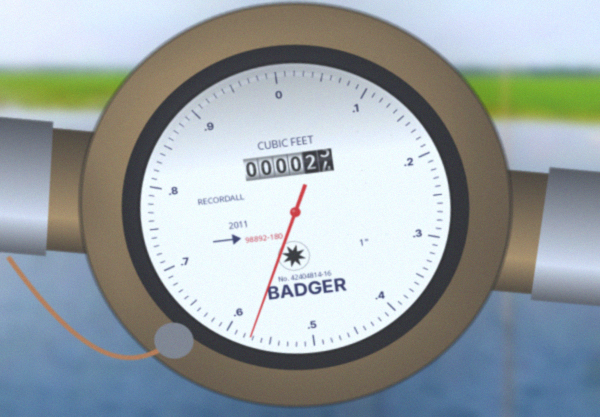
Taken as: 23.57 ft³
